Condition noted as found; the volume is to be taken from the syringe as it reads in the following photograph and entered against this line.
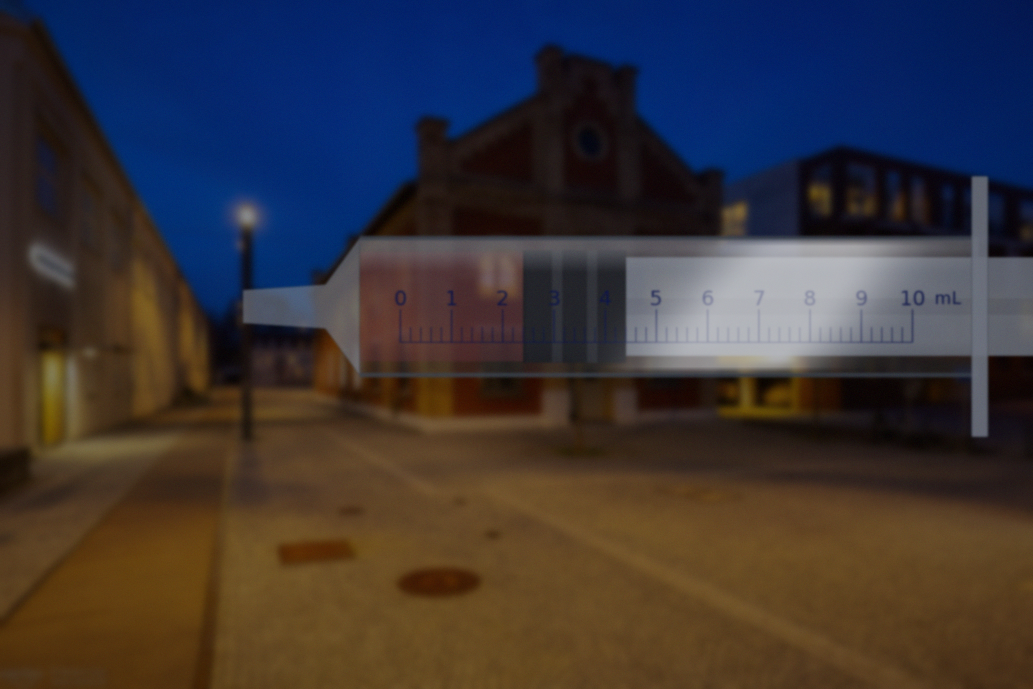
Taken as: 2.4 mL
